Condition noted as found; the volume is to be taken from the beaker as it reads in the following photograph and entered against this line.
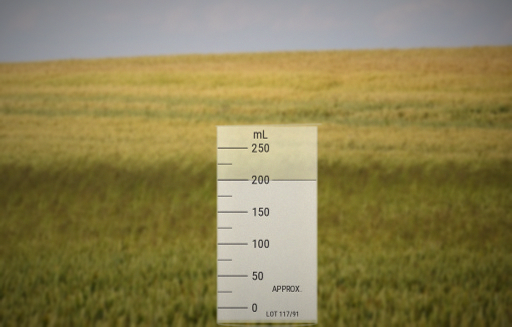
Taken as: 200 mL
